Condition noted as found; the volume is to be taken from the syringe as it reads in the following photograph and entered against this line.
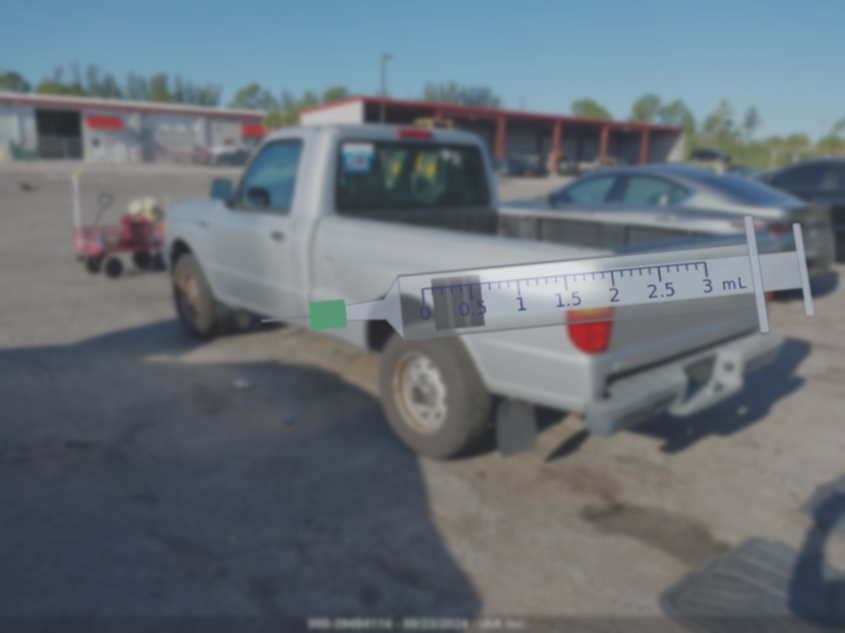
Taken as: 0.1 mL
